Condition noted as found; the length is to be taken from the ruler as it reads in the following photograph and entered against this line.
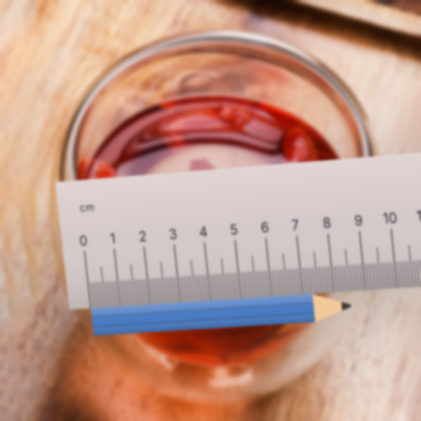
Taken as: 8.5 cm
